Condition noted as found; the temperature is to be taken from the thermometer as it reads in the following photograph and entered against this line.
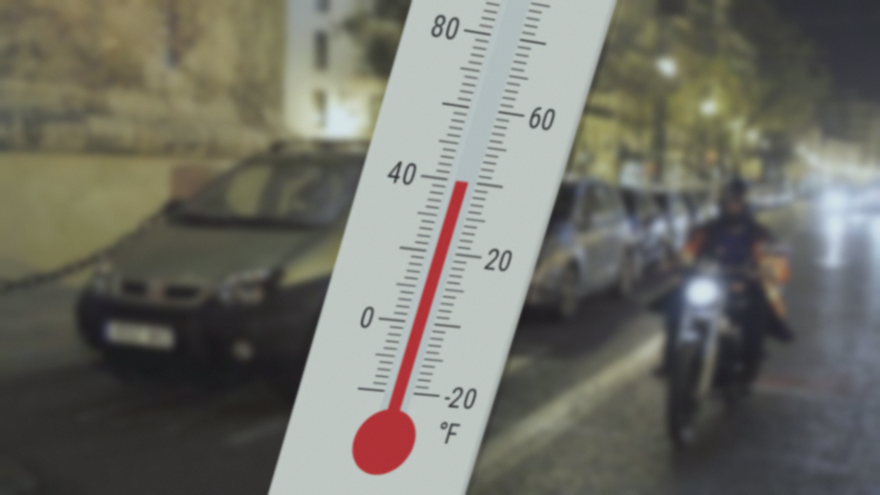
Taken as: 40 °F
